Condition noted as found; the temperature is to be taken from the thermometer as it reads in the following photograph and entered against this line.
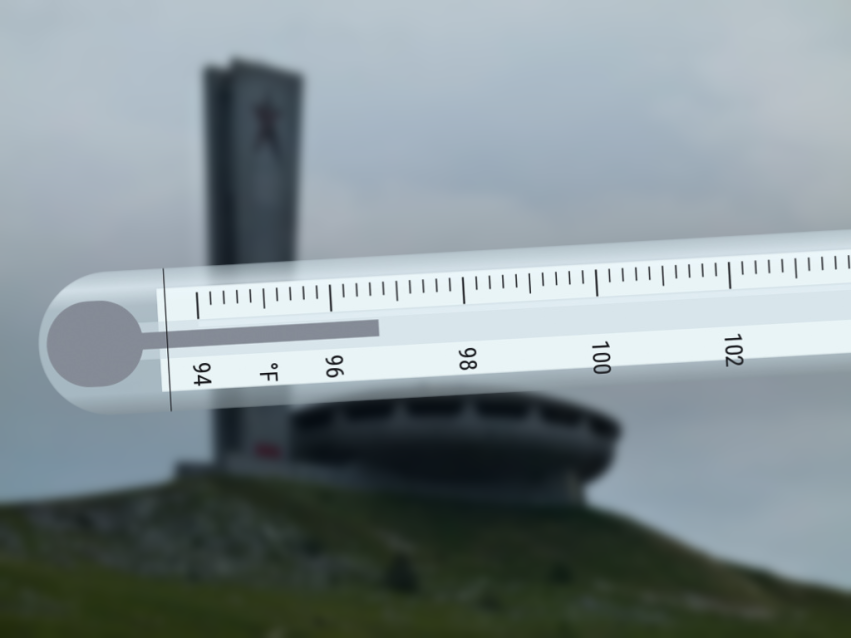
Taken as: 96.7 °F
